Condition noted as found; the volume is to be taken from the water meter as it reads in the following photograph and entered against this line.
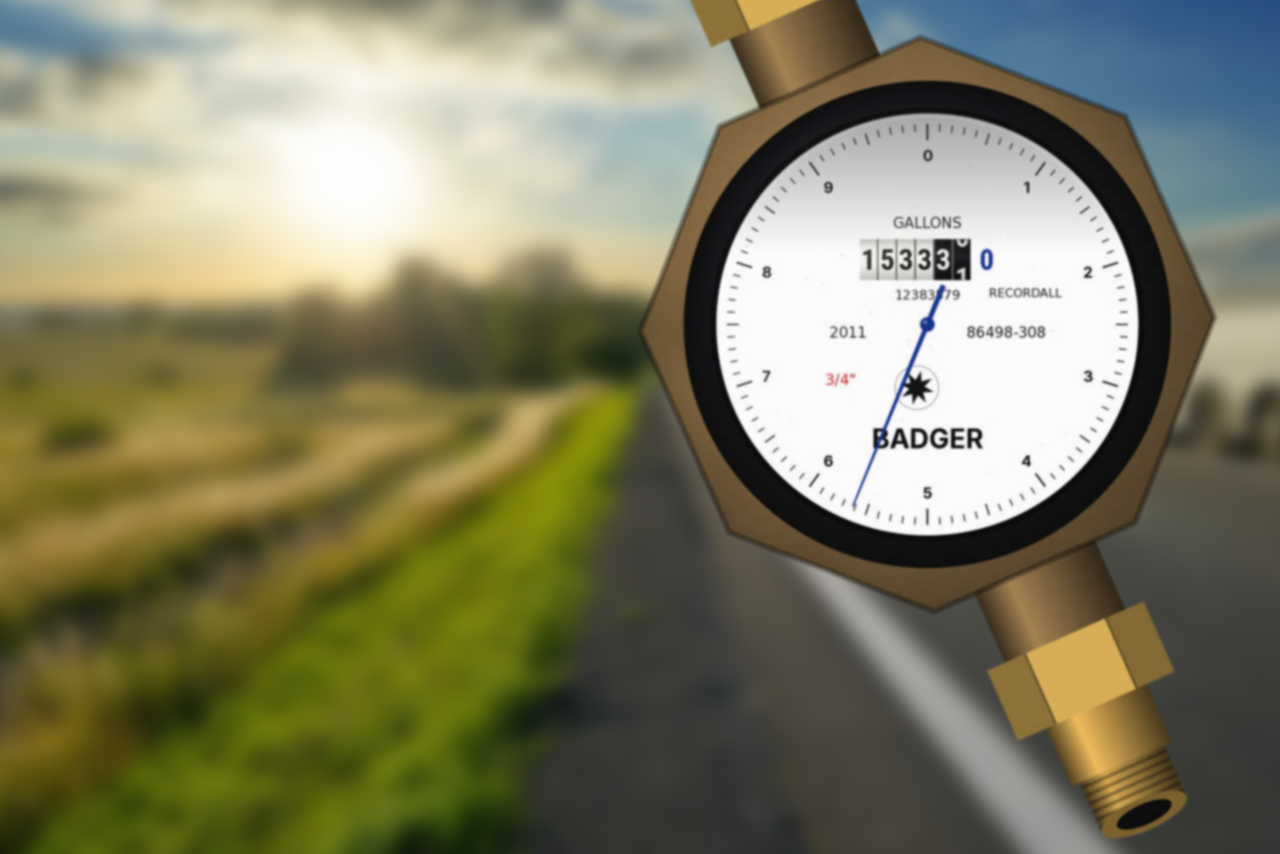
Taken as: 1533305.6 gal
